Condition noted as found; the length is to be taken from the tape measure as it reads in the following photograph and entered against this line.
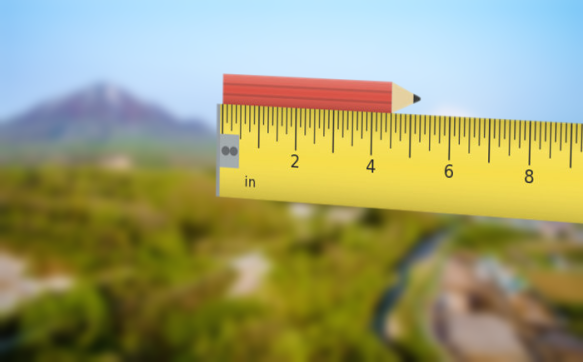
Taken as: 5.25 in
